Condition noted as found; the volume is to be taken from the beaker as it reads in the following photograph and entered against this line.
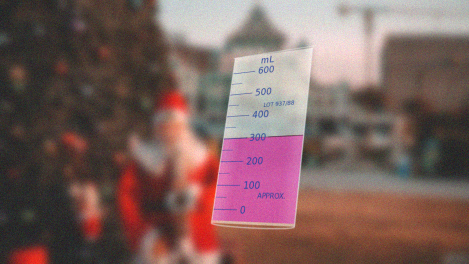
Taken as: 300 mL
